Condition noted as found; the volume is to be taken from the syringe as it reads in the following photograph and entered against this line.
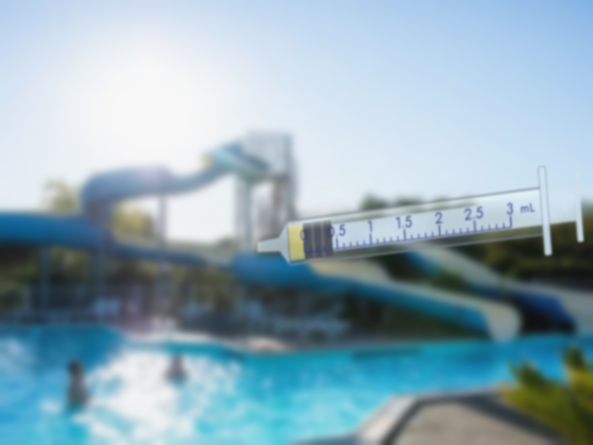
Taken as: 0 mL
